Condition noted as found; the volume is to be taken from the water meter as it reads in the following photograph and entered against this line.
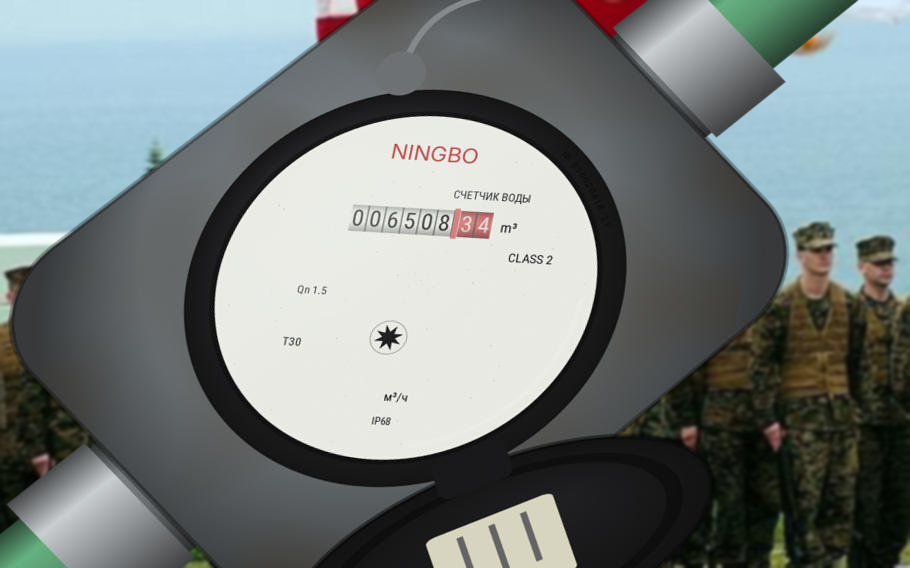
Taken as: 6508.34 m³
